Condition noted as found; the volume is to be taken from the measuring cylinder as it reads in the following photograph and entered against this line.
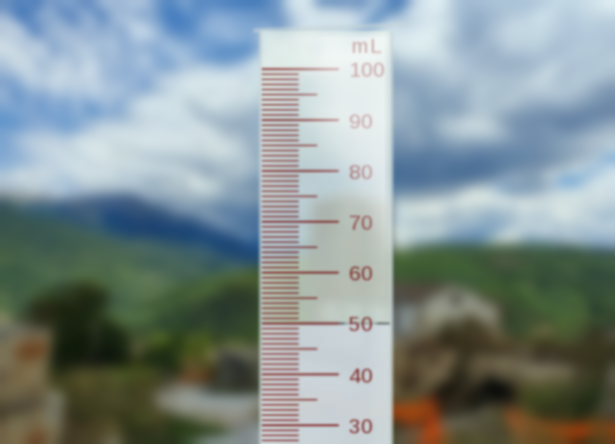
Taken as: 50 mL
